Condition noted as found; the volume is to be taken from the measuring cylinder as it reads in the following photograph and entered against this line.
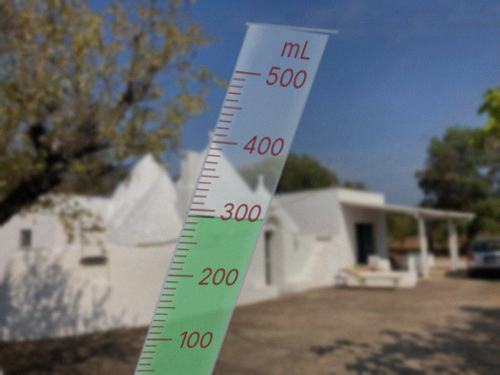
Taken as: 290 mL
